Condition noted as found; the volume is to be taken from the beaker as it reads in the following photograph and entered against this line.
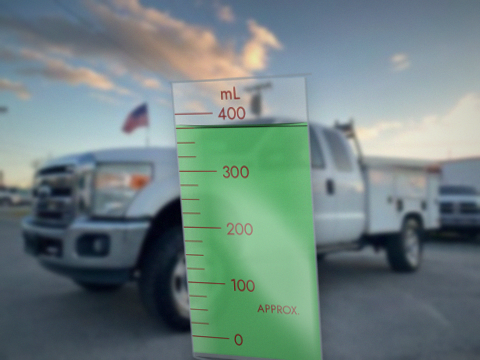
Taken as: 375 mL
